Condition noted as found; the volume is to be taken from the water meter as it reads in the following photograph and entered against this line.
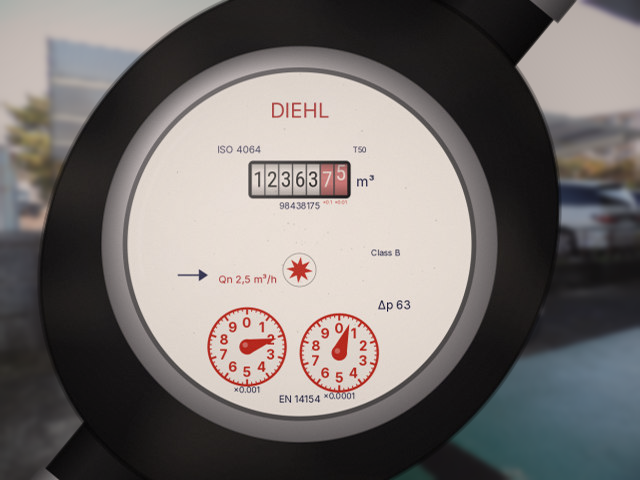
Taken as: 12363.7520 m³
